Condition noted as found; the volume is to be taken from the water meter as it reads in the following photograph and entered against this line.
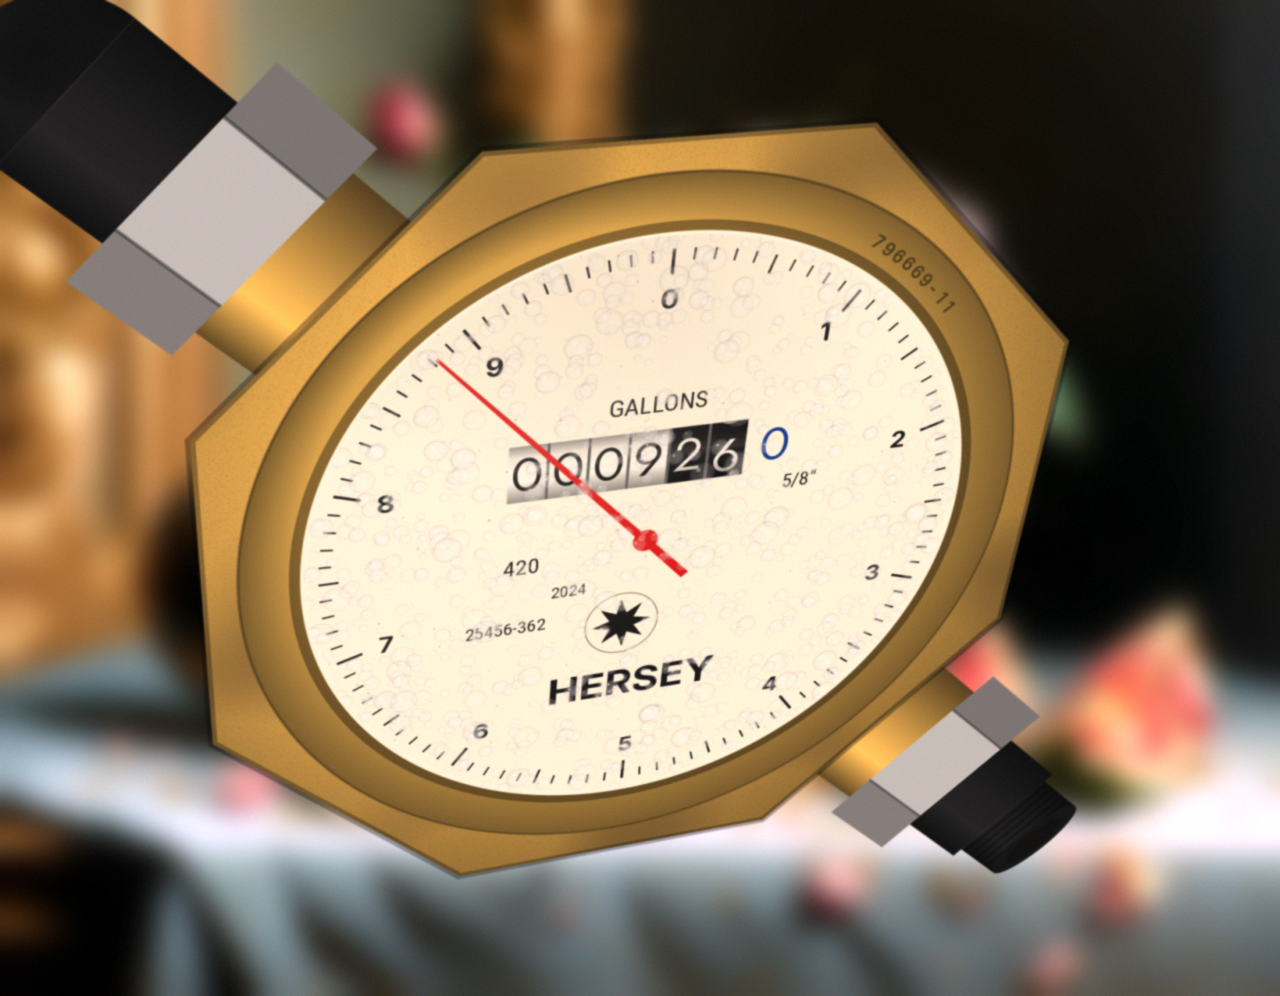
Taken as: 9258.8 gal
